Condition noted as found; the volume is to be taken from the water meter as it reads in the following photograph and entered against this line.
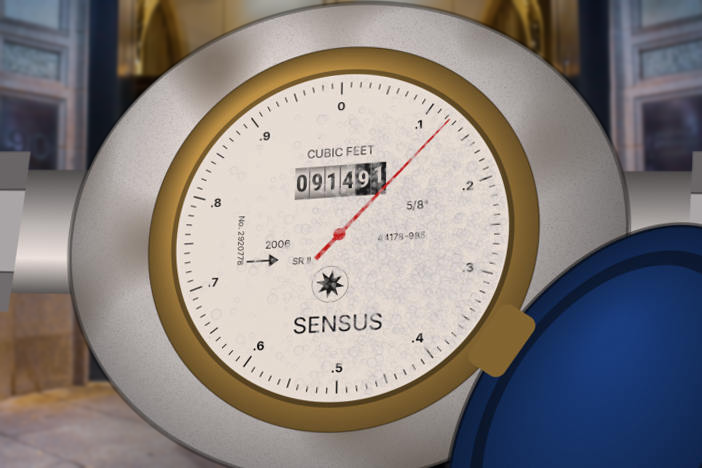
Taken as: 91491.12 ft³
